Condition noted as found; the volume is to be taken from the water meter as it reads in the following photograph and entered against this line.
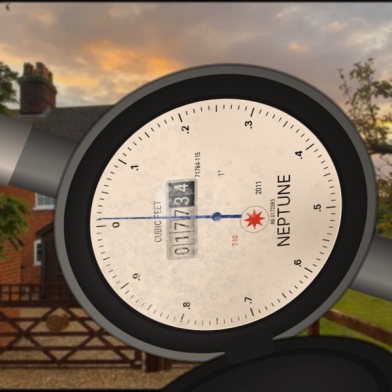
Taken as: 17734.01 ft³
